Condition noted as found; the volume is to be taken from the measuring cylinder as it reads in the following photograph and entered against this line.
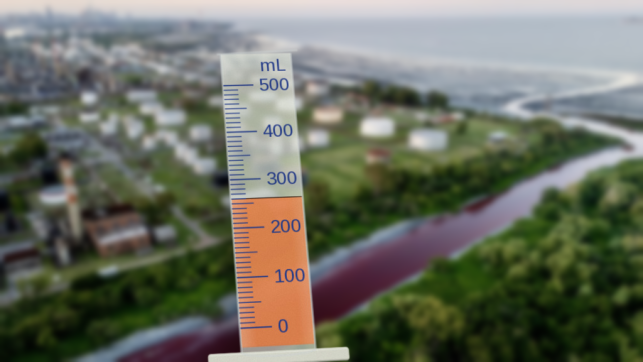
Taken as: 260 mL
